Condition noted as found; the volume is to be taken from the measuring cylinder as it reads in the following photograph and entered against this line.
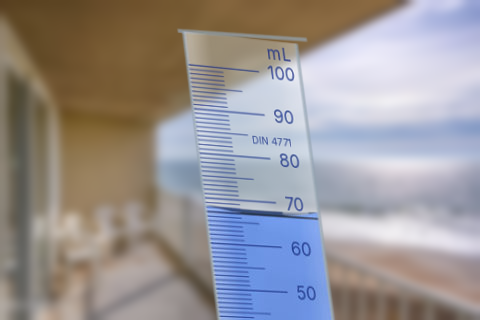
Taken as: 67 mL
